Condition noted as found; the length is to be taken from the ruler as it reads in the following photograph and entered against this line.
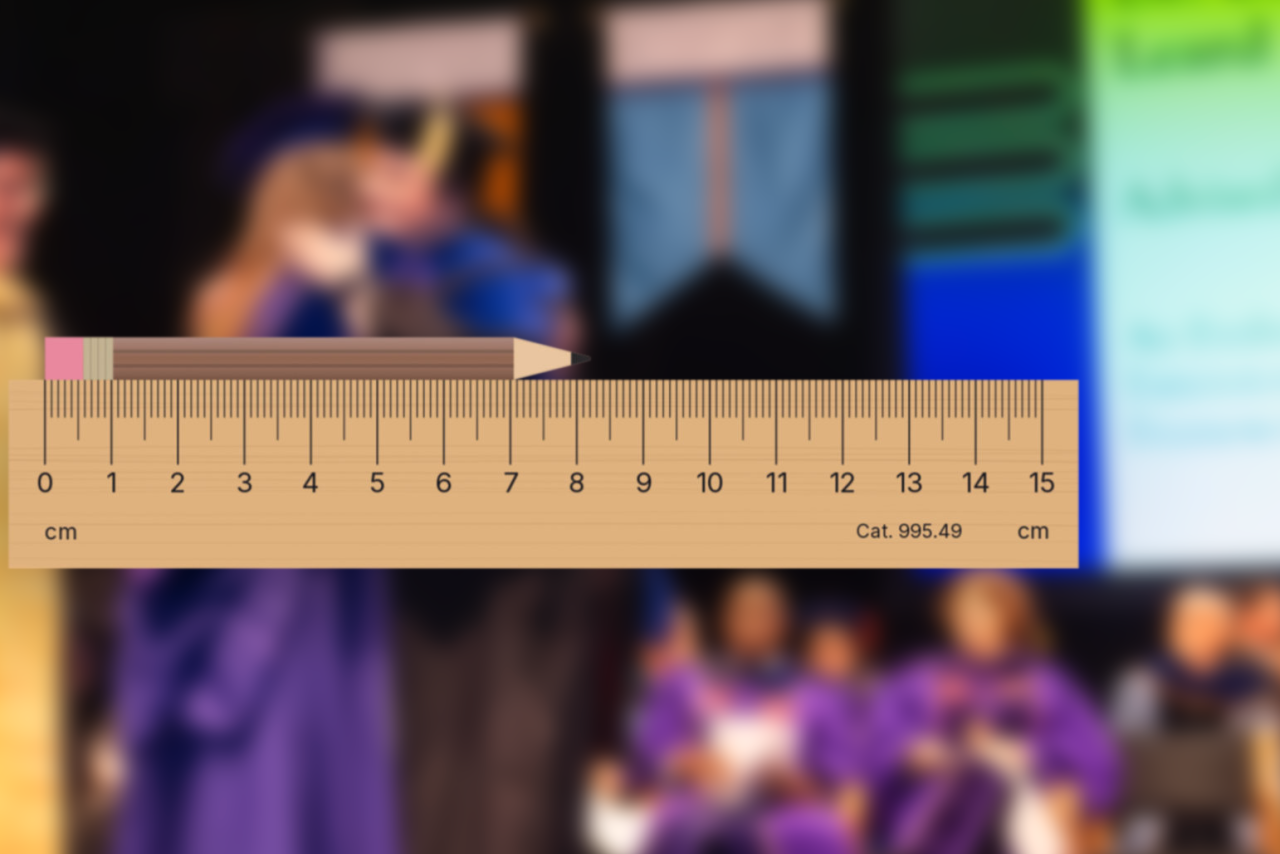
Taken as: 8.2 cm
